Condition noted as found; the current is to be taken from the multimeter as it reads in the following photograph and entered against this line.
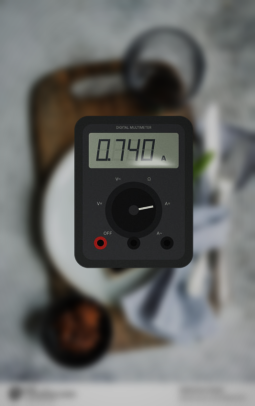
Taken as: 0.740 A
